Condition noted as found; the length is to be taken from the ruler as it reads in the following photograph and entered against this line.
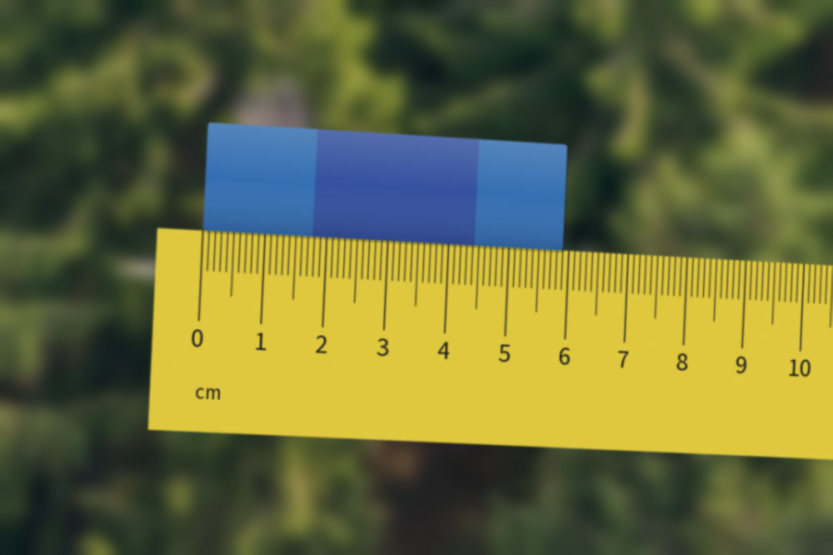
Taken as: 5.9 cm
